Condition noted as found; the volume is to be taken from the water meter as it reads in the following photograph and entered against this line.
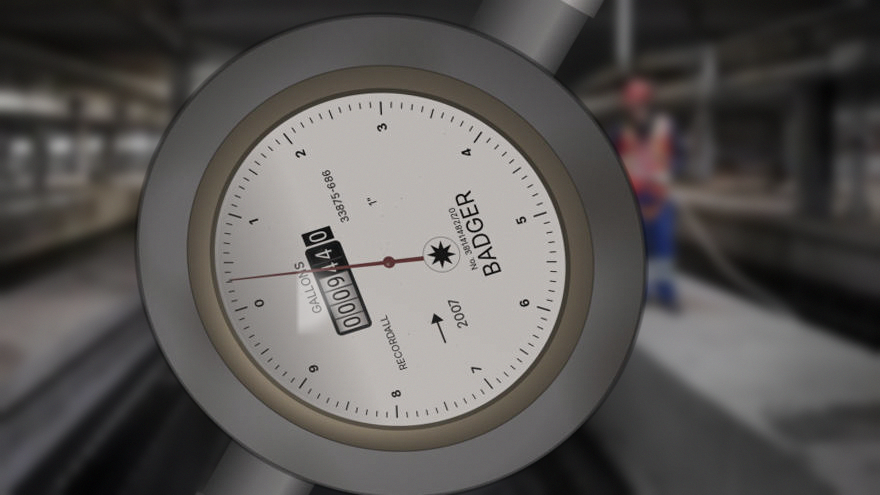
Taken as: 9440.3 gal
